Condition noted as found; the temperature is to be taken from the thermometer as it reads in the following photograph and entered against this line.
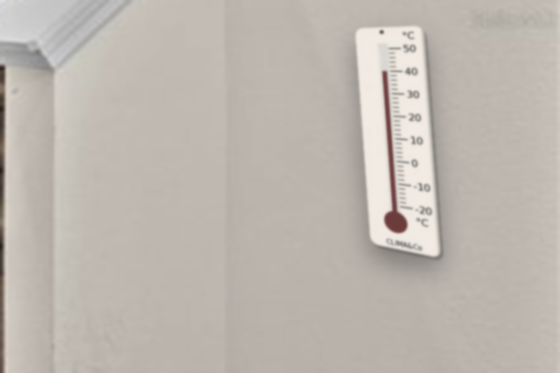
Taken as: 40 °C
